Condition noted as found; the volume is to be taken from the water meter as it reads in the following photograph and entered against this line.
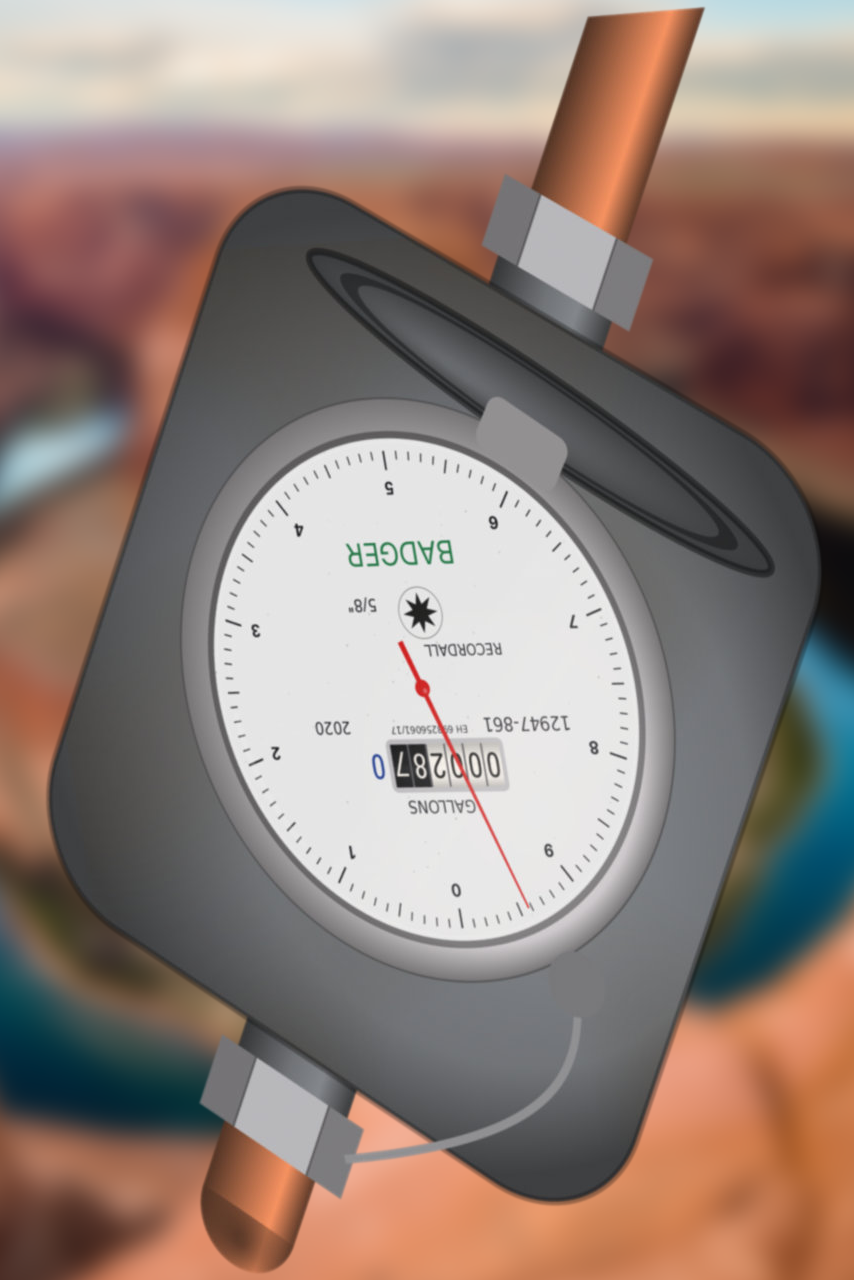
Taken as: 2869.4 gal
